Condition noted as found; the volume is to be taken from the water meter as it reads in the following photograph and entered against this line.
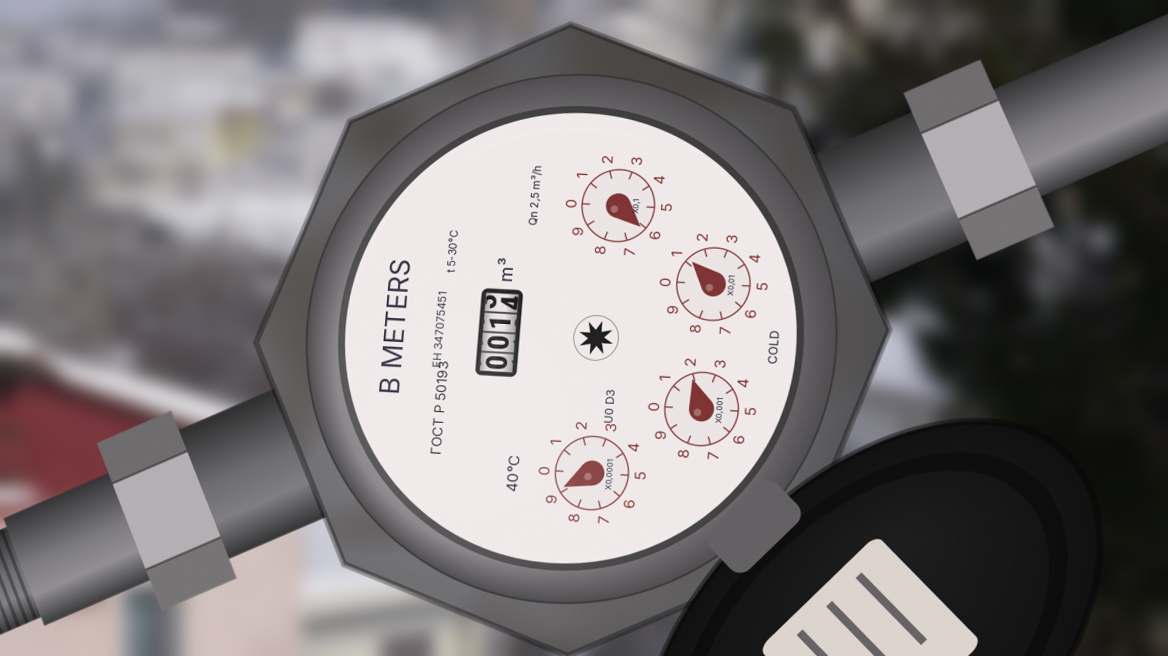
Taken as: 13.6119 m³
